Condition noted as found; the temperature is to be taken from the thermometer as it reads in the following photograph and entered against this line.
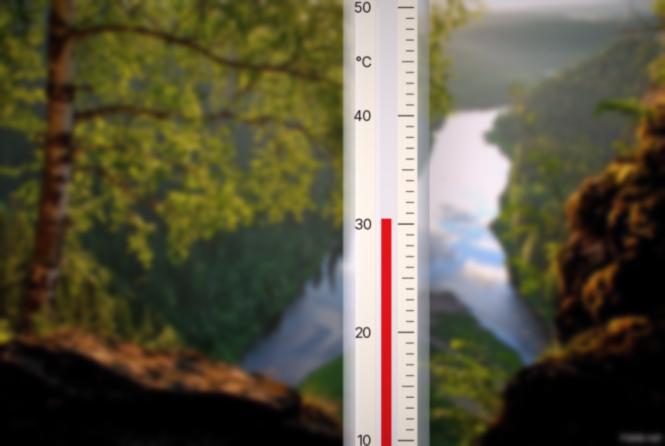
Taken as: 30.5 °C
